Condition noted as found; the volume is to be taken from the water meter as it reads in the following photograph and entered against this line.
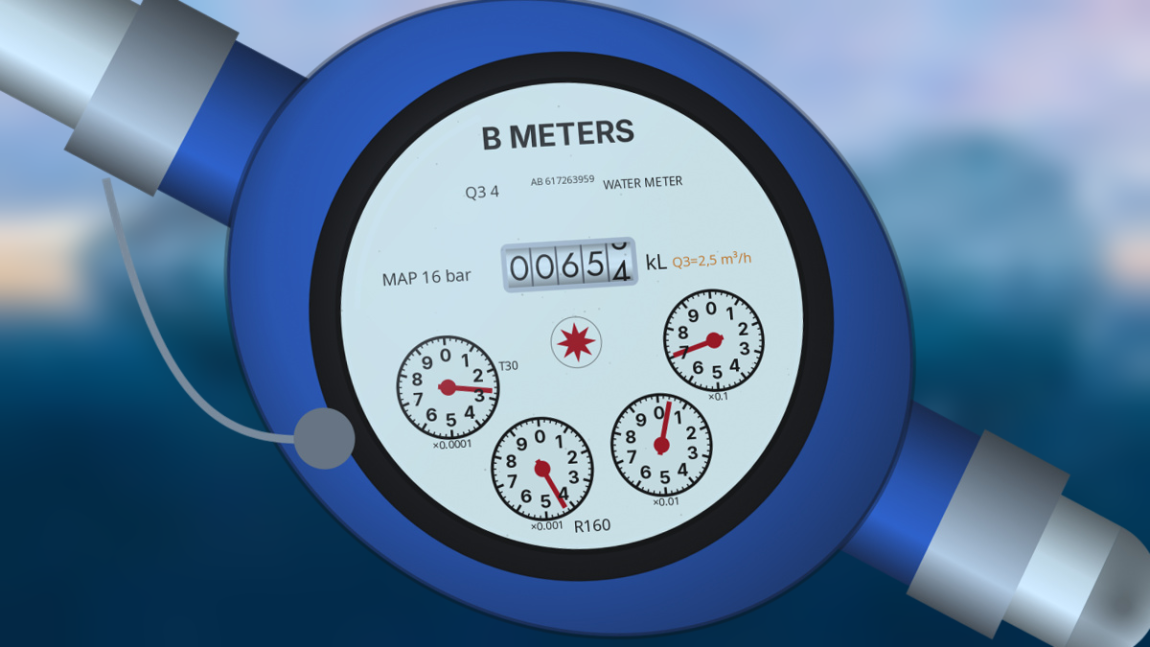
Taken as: 653.7042 kL
